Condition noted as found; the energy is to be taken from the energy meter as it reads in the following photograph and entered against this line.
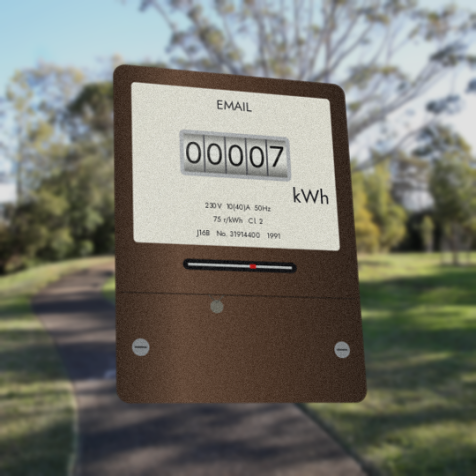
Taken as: 7 kWh
